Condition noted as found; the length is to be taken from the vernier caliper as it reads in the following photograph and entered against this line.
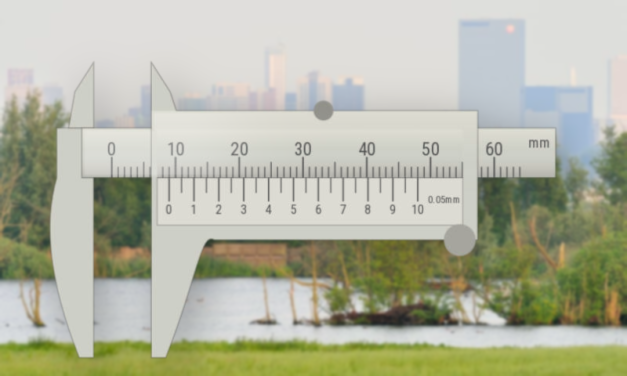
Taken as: 9.0 mm
